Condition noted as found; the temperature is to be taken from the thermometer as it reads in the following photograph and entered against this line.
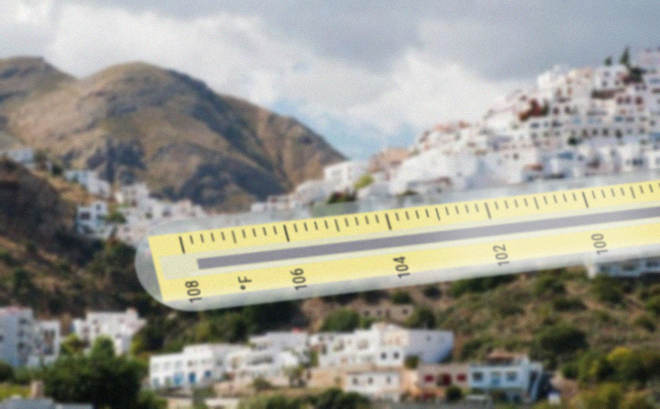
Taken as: 107.8 °F
